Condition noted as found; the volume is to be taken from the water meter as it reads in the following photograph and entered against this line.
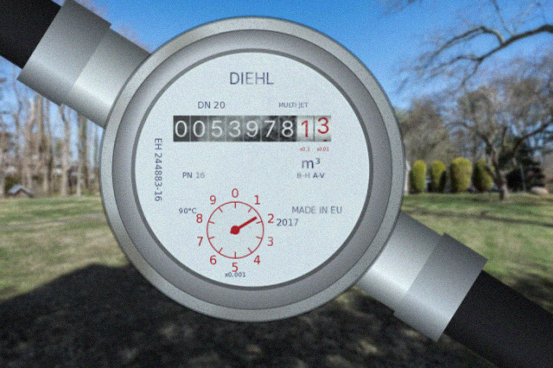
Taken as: 53978.131 m³
